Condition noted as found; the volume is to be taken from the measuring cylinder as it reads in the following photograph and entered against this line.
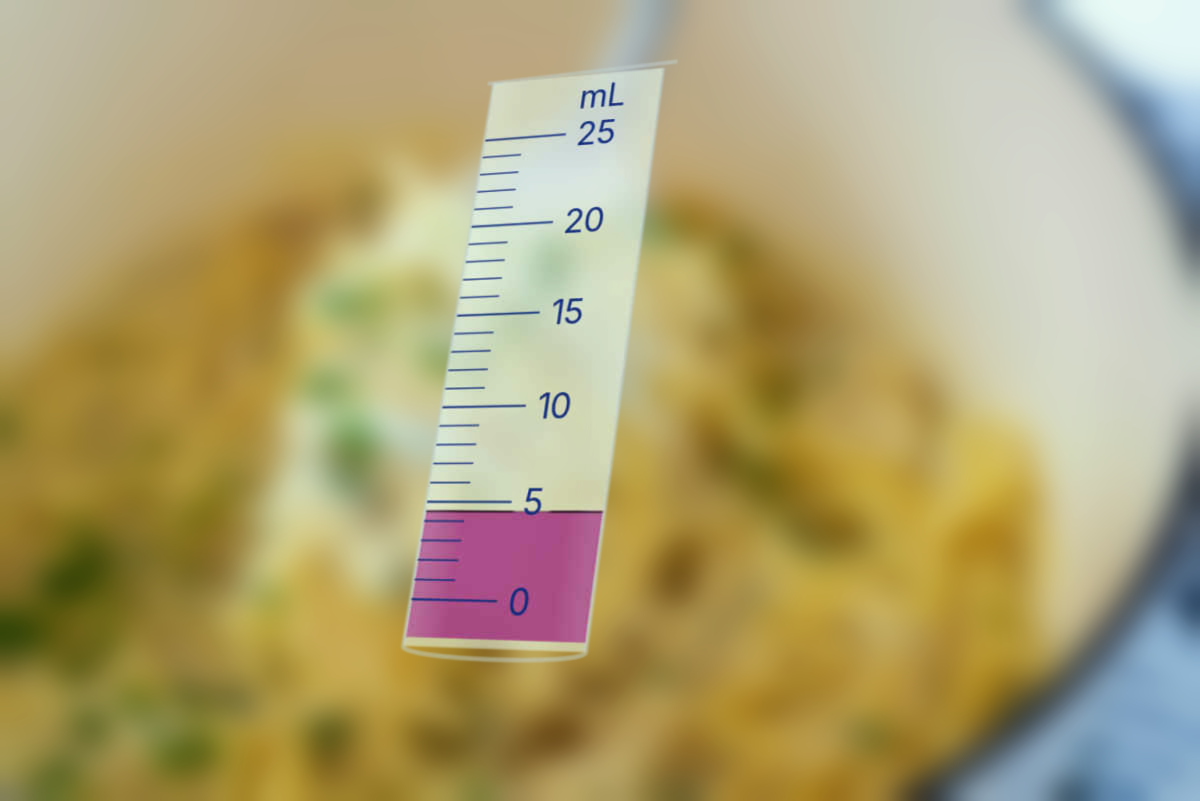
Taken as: 4.5 mL
